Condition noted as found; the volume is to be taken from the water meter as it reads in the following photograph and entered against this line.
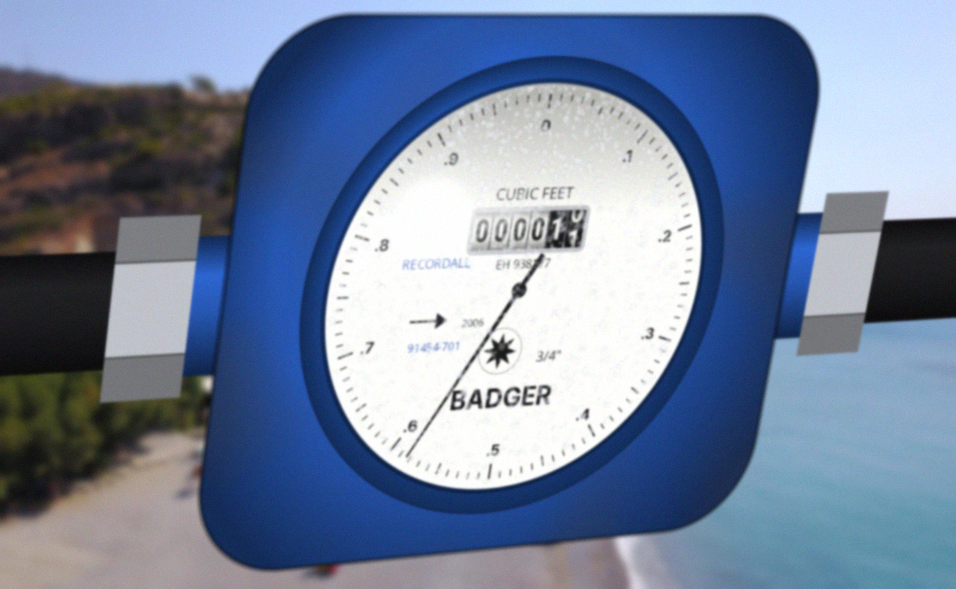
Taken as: 10.58 ft³
